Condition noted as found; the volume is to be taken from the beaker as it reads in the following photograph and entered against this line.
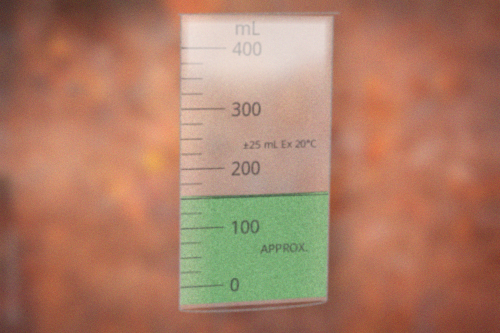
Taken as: 150 mL
